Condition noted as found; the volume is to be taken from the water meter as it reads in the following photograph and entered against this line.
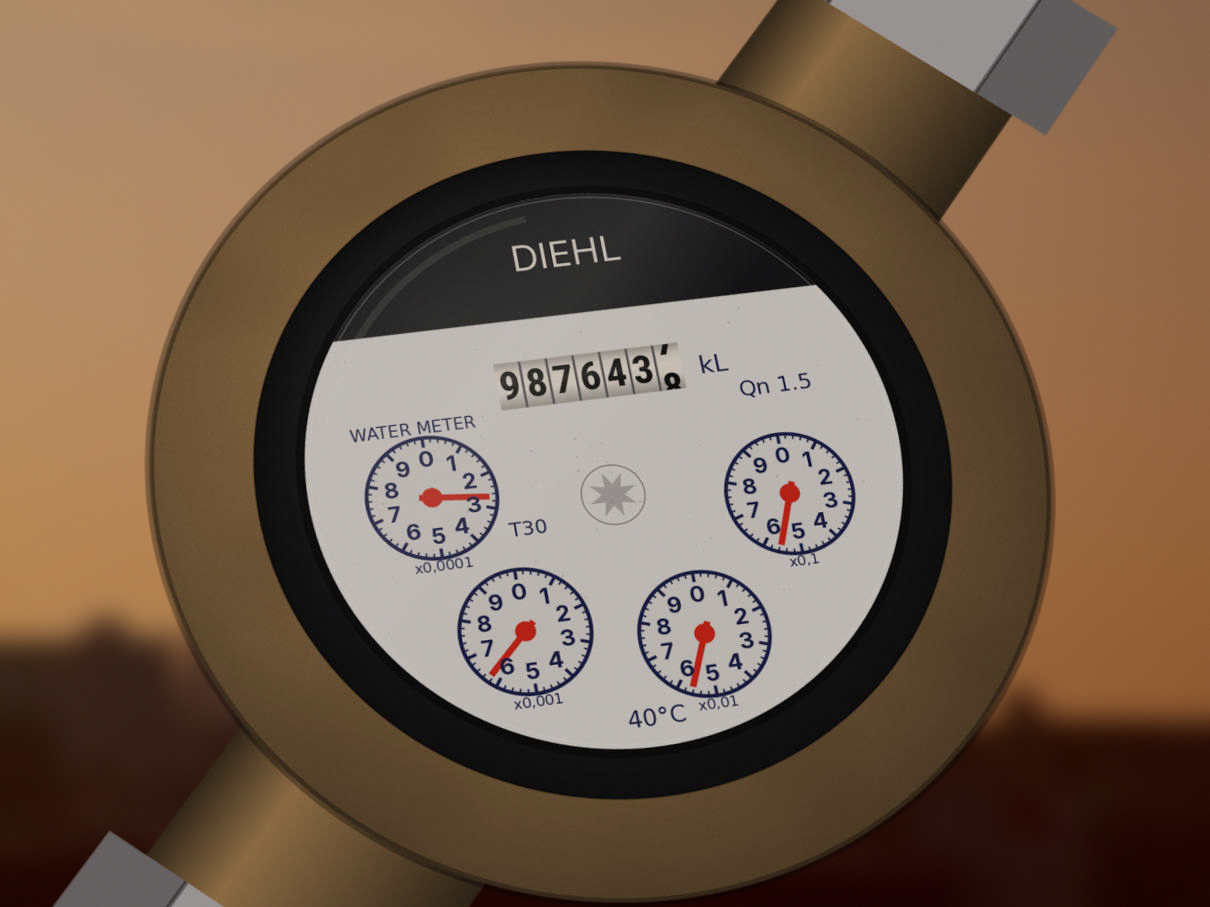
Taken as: 9876437.5562 kL
